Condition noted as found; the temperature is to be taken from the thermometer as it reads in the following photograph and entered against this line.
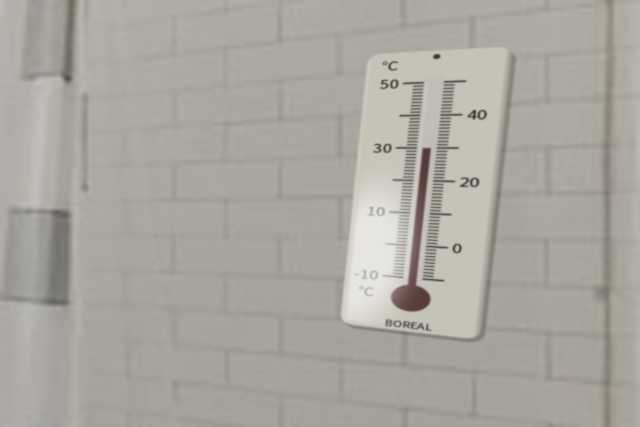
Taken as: 30 °C
